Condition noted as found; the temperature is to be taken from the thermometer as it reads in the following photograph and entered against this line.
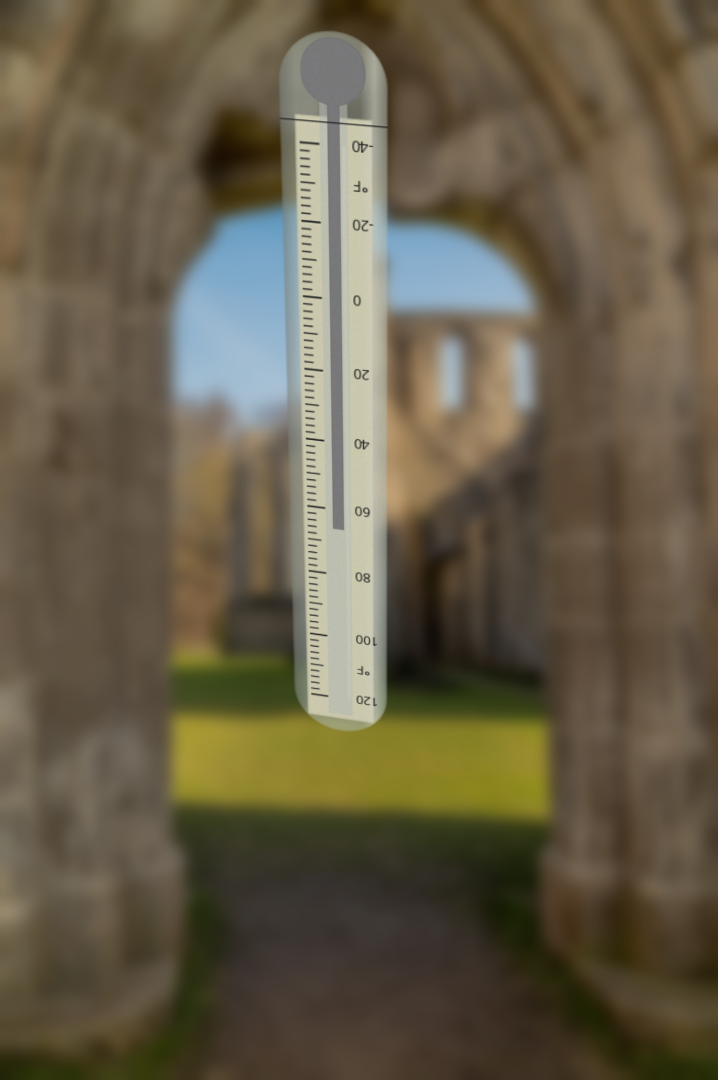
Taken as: 66 °F
